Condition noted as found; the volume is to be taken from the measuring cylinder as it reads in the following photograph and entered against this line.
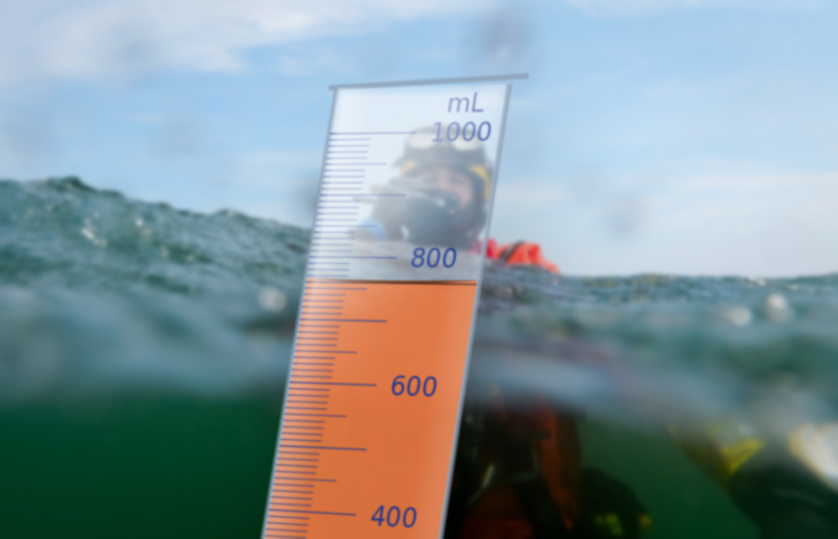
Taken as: 760 mL
